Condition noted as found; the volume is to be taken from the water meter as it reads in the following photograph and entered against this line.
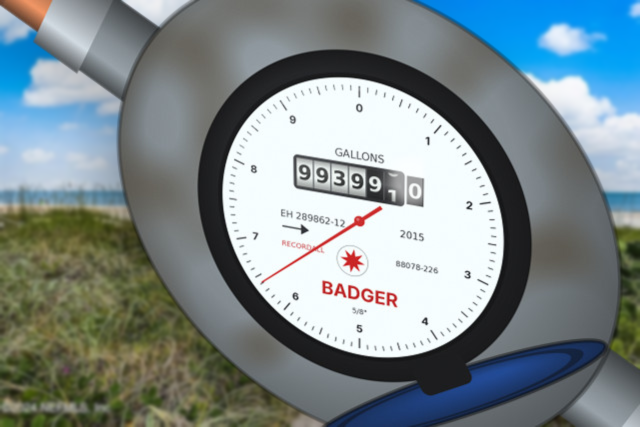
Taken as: 9939906.4 gal
